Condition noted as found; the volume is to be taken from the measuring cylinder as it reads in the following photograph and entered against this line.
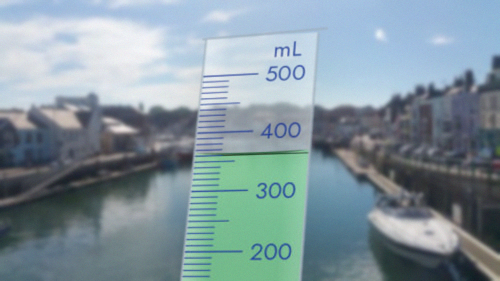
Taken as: 360 mL
